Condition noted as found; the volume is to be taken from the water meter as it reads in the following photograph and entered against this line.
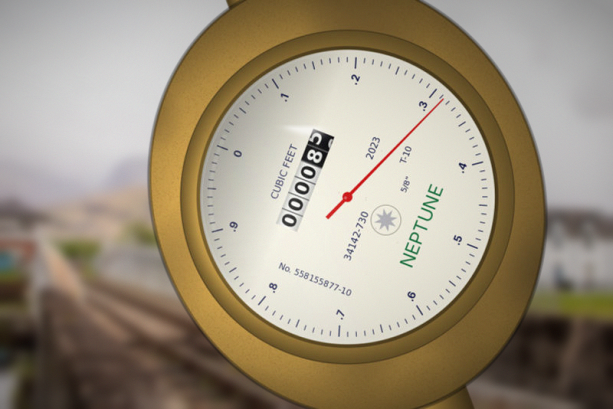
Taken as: 85.31 ft³
